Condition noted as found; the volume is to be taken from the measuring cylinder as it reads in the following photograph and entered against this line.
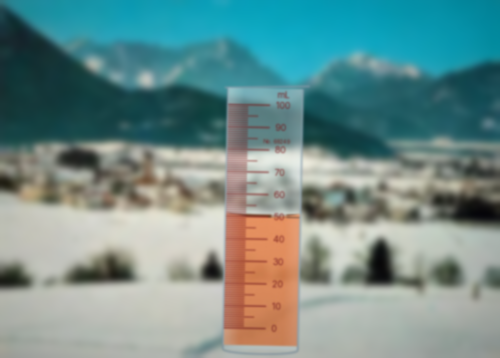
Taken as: 50 mL
